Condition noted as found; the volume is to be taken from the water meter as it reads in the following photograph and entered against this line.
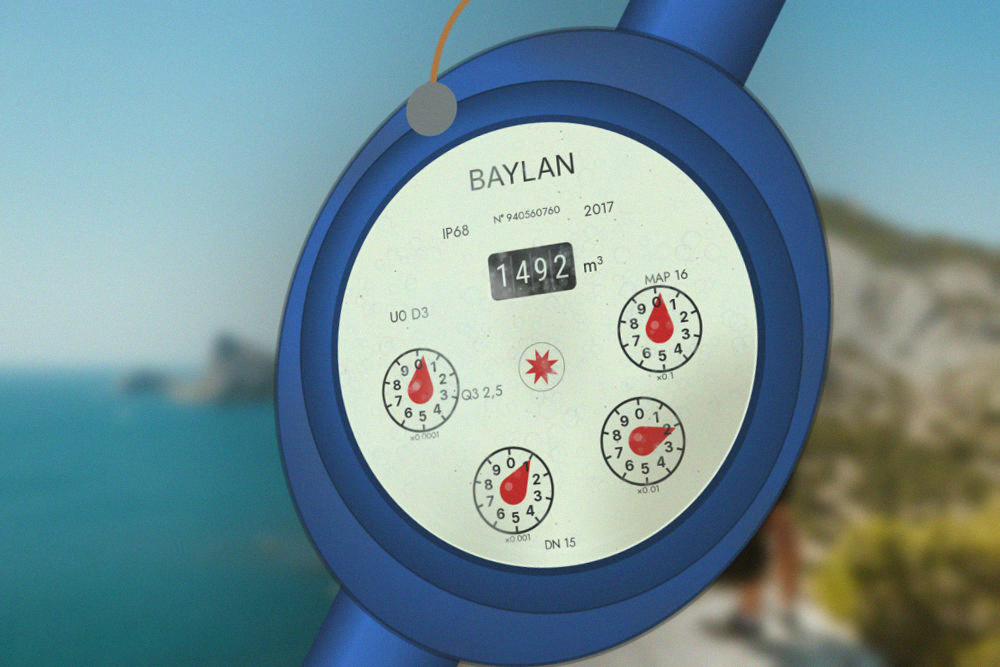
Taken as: 1492.0210 m³
